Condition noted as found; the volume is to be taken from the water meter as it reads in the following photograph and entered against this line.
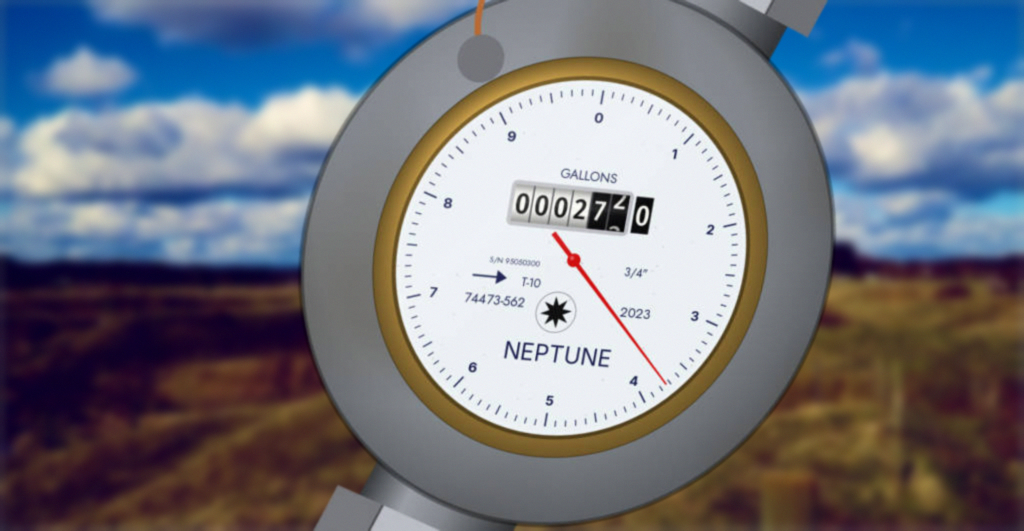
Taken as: 2723.7 gal
